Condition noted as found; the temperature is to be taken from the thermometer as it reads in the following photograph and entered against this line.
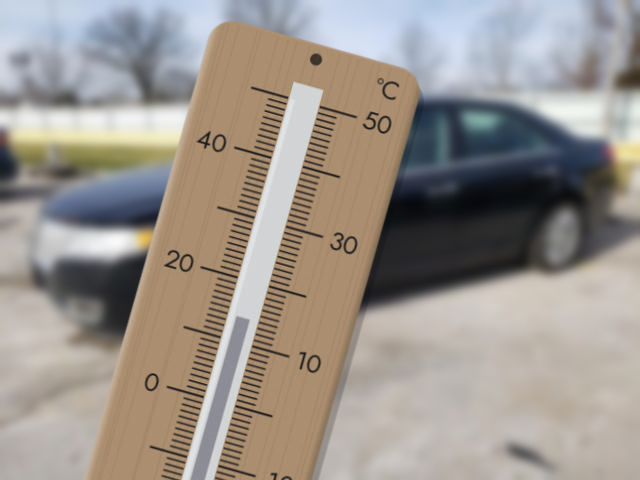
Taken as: 14 °C
